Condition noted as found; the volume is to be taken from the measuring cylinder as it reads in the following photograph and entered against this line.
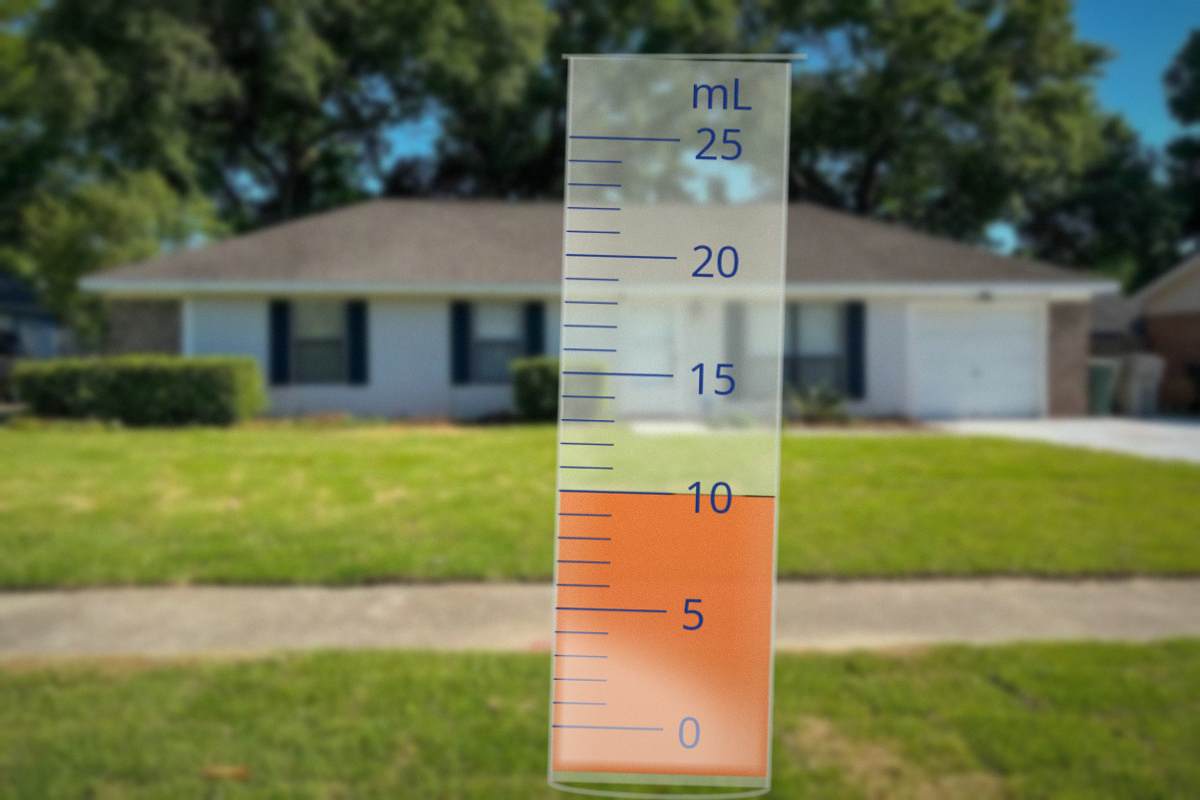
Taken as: 10 mL
